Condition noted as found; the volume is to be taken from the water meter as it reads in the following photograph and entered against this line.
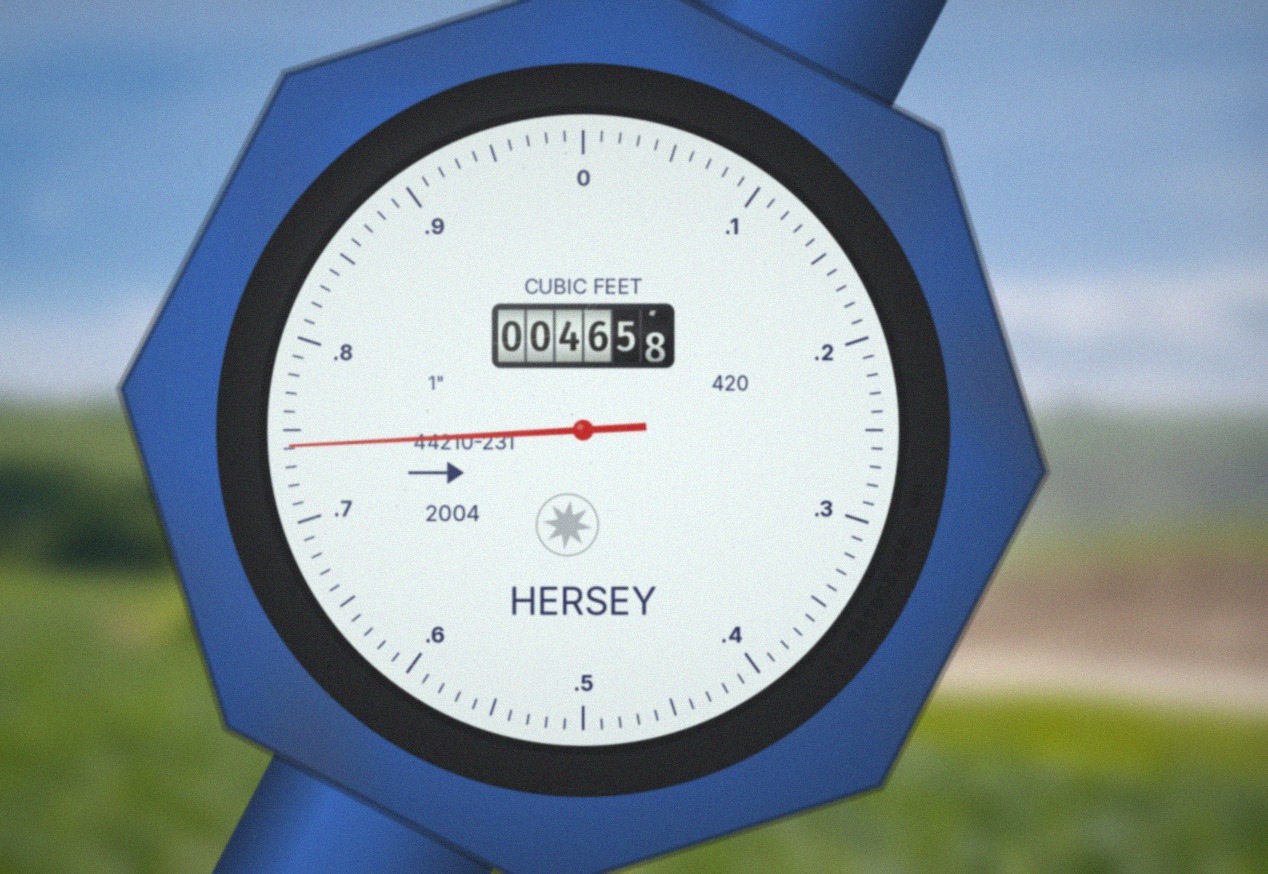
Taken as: 4657.74 ft³
